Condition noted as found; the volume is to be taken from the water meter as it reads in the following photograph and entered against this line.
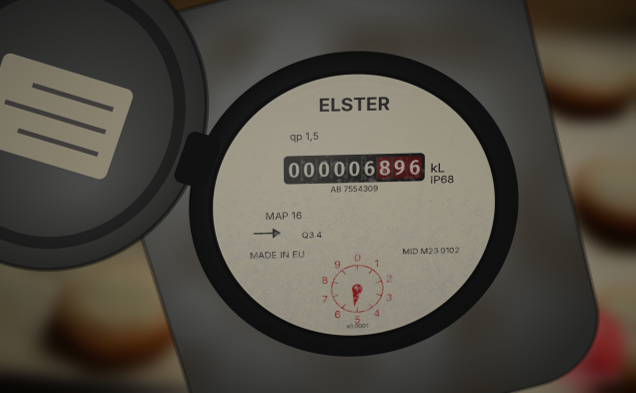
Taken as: 6.8965 kL
